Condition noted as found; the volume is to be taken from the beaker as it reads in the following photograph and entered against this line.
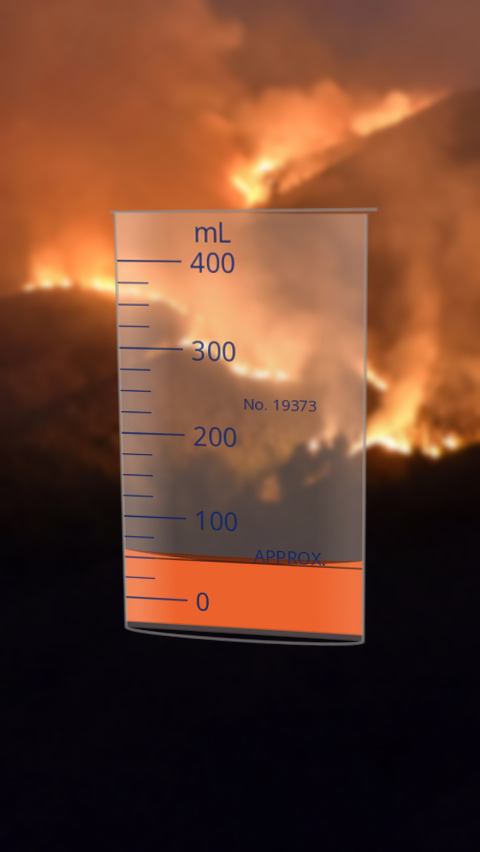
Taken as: 50 mL
